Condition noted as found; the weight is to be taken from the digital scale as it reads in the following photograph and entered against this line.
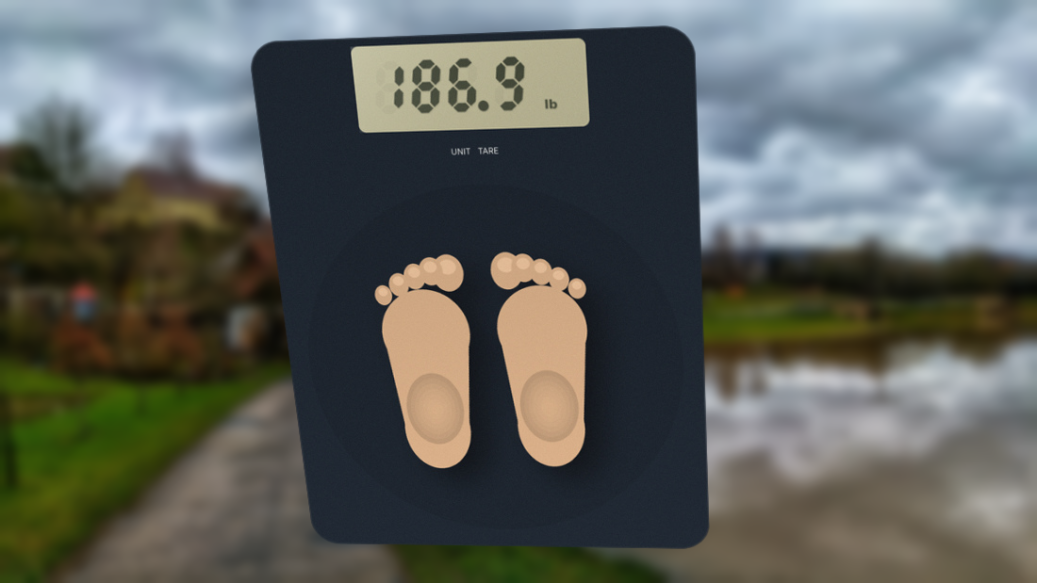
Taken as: 186.9 lb
